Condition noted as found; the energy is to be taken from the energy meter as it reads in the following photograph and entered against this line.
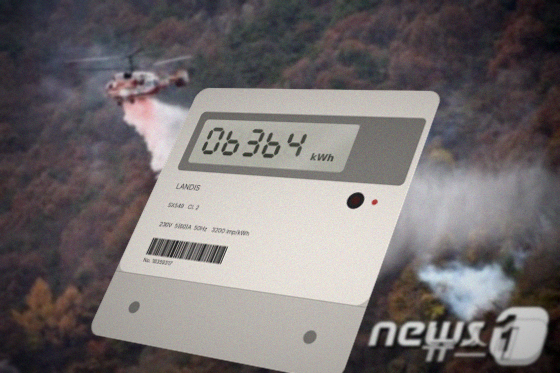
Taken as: 6364 kWh
